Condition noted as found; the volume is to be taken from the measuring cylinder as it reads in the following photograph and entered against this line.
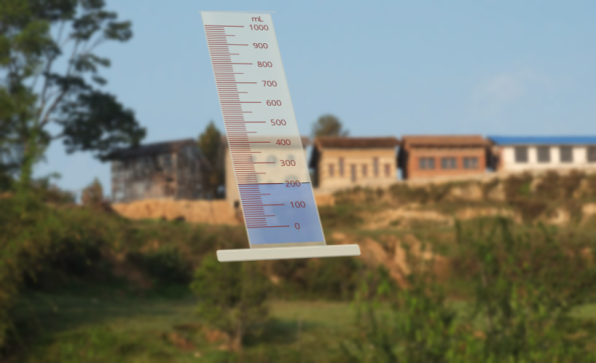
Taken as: 200 mL
